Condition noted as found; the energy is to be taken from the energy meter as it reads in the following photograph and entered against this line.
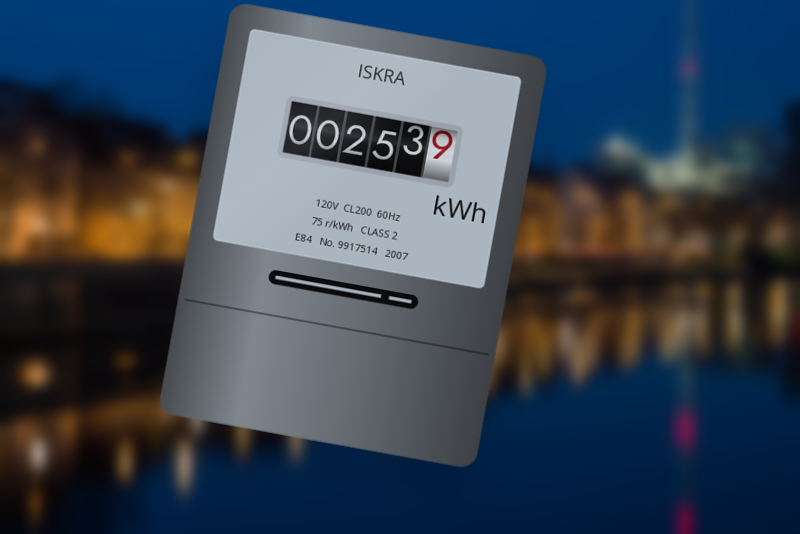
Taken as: 253.9 kWh
